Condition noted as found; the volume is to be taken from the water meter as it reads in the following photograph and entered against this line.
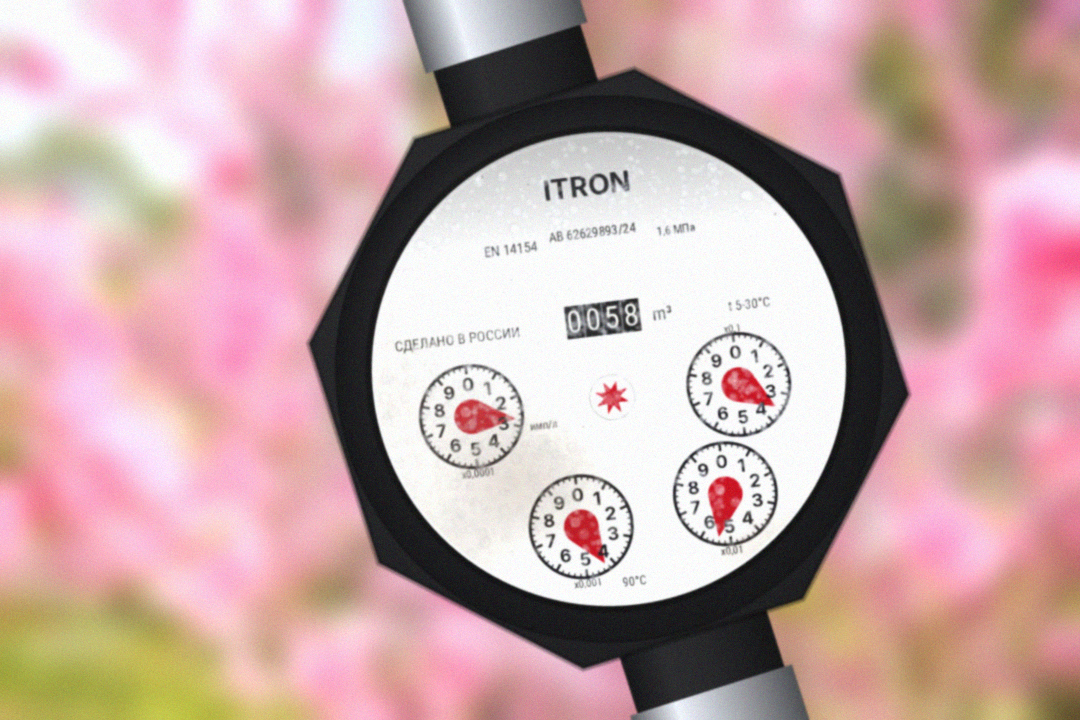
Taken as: 58.3542 m³
